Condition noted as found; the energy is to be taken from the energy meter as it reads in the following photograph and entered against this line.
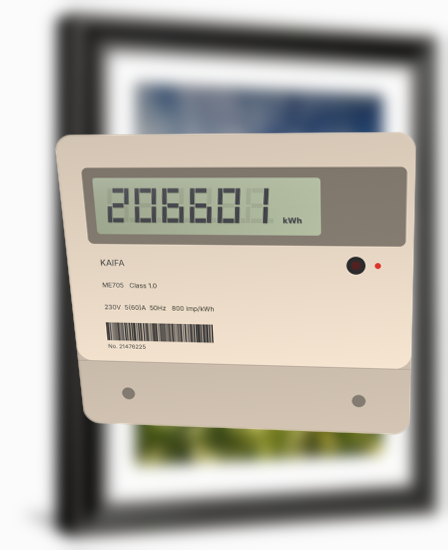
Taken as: 206601 kWh
